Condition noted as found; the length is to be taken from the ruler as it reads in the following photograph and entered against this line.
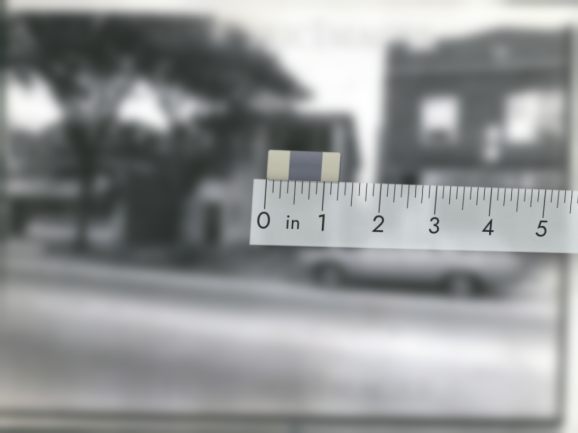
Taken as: 1.25 in
